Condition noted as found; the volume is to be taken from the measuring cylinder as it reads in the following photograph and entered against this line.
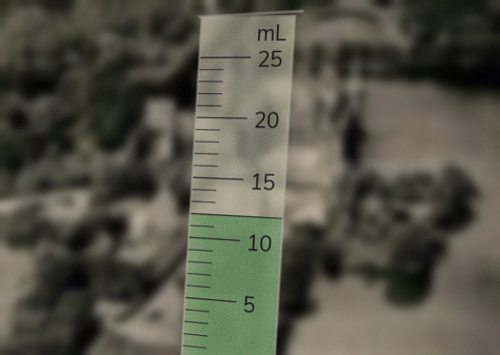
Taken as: 12 mL
